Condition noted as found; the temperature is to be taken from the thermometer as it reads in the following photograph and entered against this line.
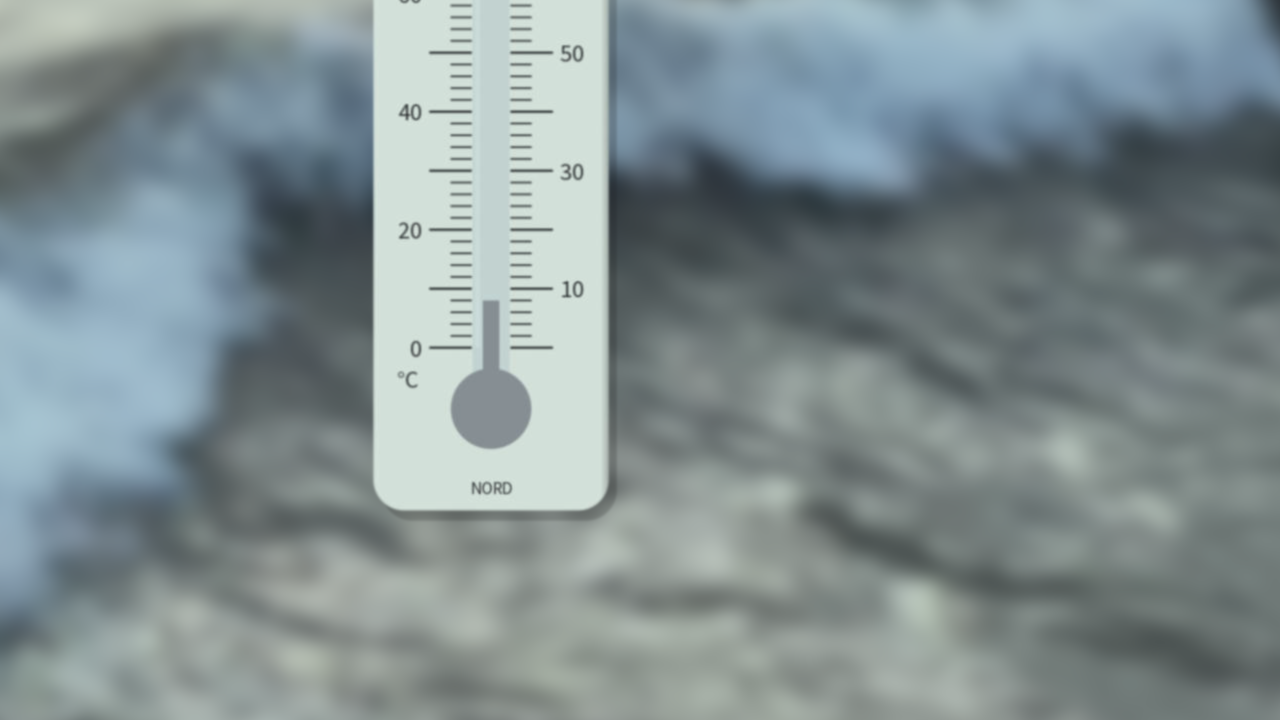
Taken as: 8 °C
